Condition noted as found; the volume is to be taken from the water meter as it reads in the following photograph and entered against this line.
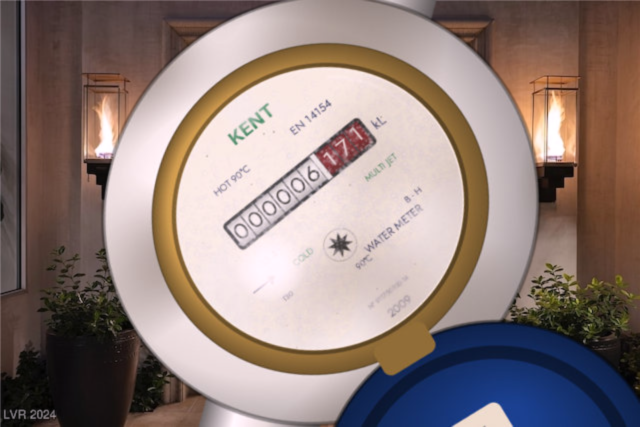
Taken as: 6.171 kL
